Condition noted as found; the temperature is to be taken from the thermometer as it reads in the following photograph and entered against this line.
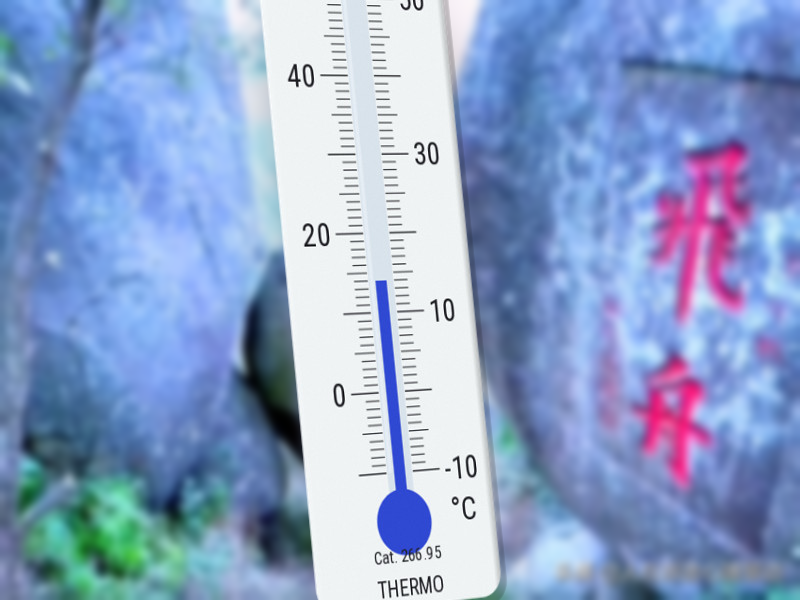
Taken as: 14 °C
